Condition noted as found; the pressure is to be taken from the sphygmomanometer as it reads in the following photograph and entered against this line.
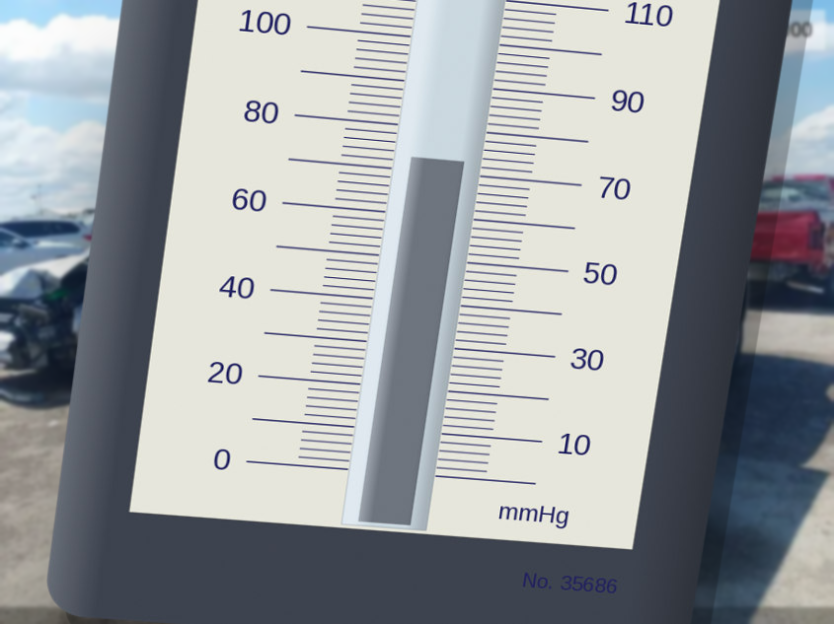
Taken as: 73 mmHg
